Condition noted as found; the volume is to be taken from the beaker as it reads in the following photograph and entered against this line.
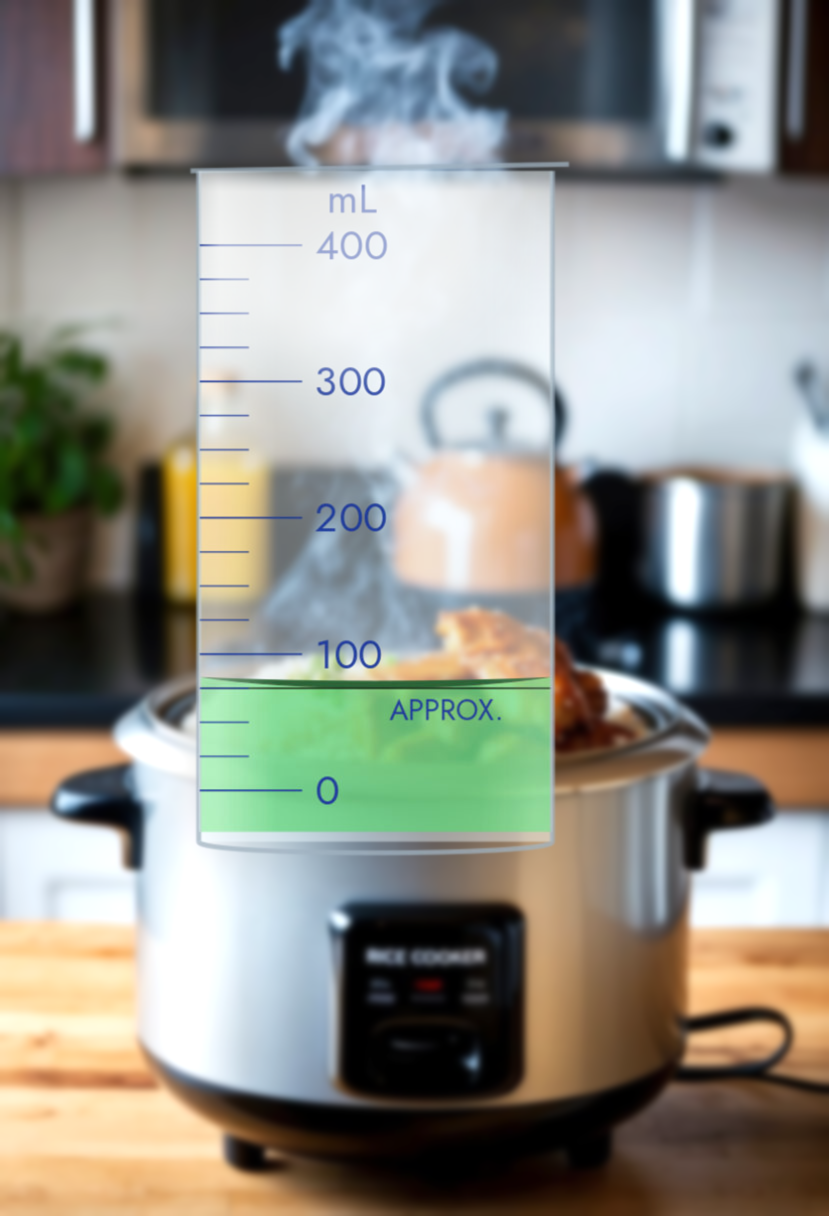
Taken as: 75 mL
